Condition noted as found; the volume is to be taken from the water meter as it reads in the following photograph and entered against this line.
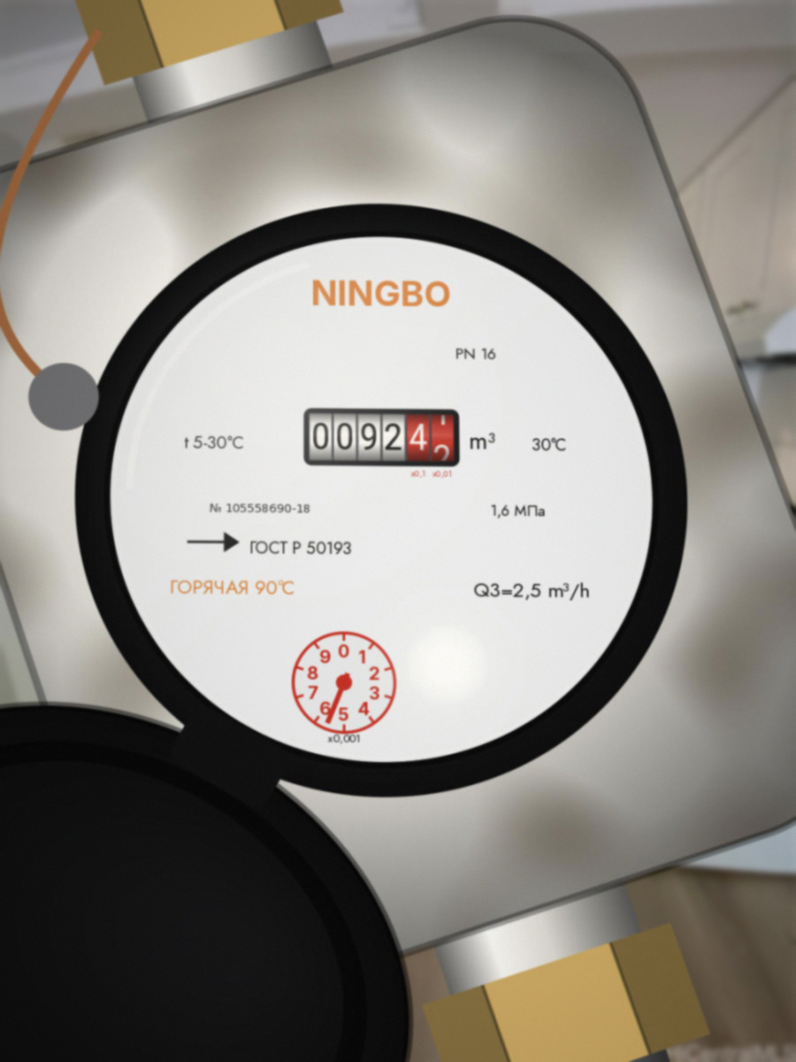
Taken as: 92.415 m³
